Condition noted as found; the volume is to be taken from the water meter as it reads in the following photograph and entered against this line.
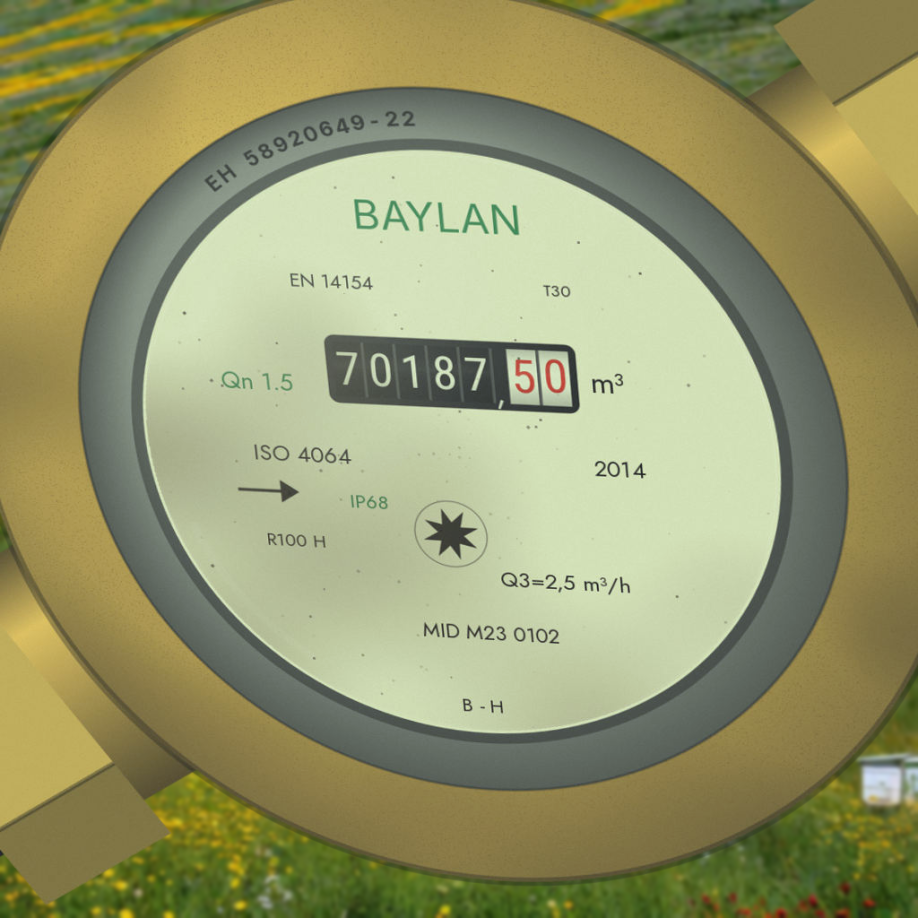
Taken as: 70187.50 m³
